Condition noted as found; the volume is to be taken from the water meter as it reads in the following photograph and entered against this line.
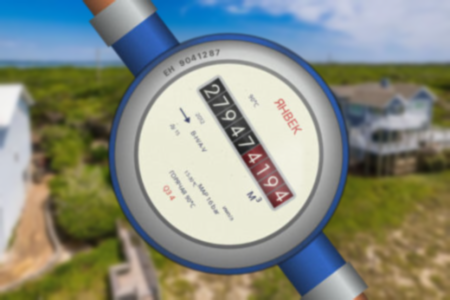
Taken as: 27947.4194 m³
